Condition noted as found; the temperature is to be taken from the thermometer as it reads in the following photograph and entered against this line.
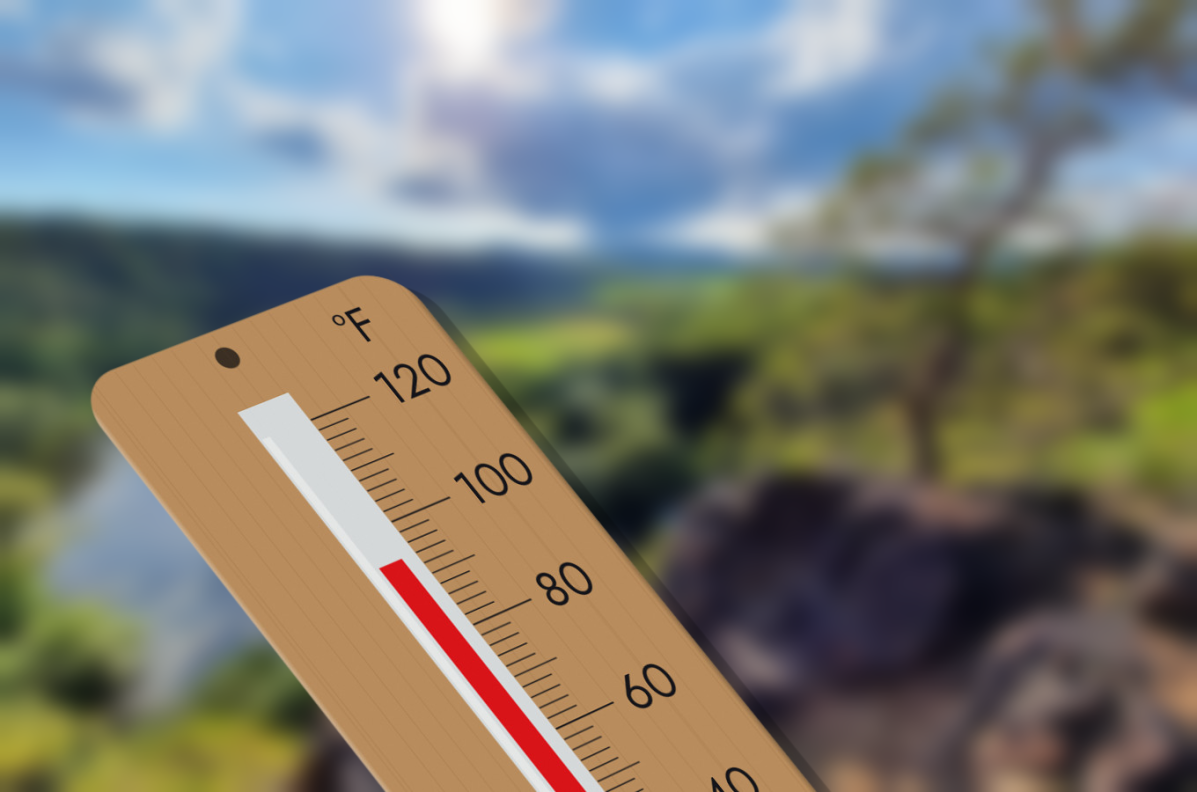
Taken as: 94 °F
